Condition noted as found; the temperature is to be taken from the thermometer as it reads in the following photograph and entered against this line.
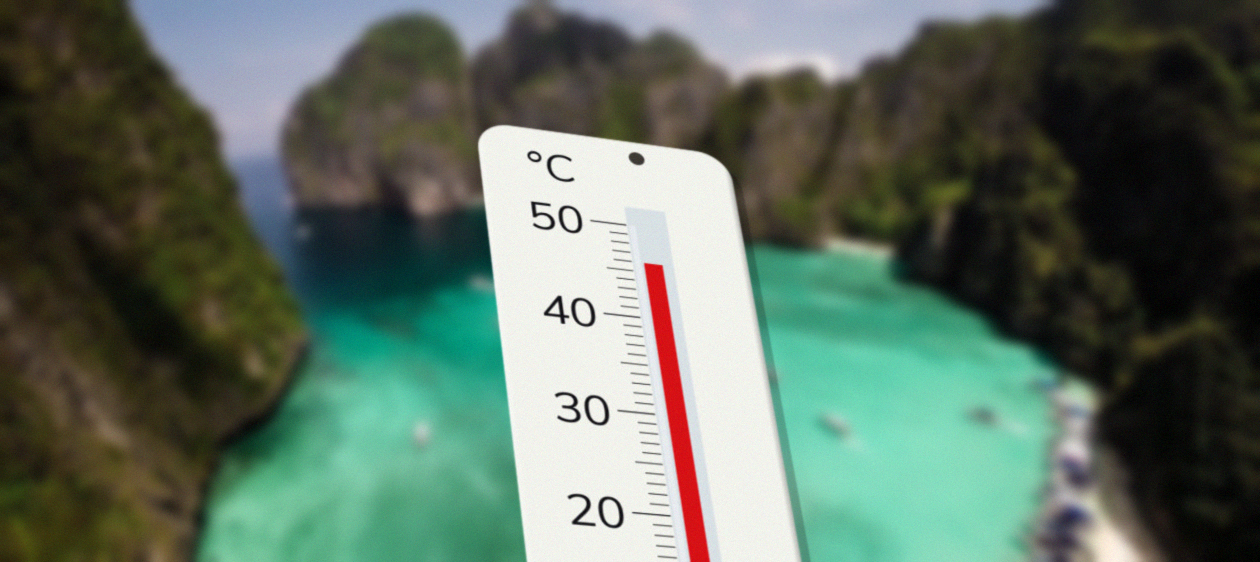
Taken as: 46 °C
